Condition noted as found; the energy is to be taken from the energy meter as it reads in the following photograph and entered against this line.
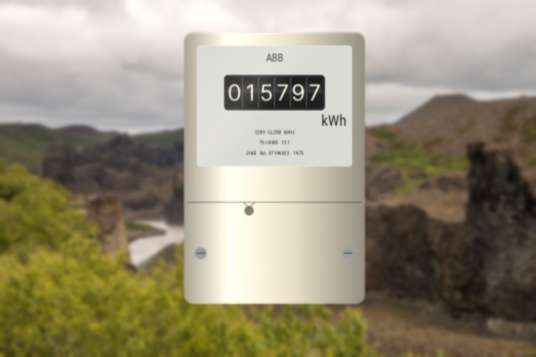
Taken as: 15797 kWh
